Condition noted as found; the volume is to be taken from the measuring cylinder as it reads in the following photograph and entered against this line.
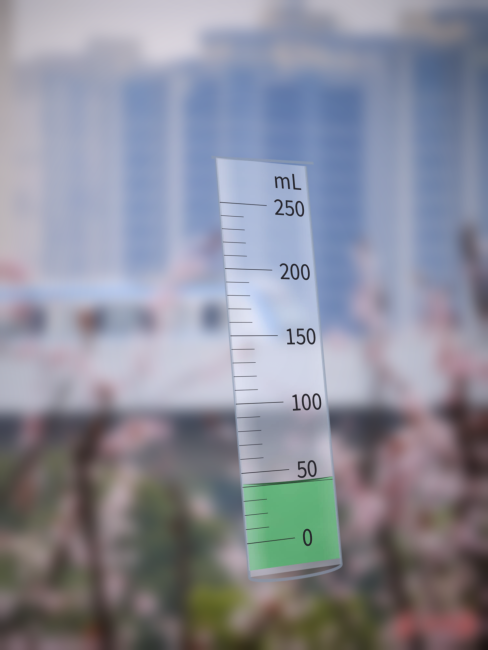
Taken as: 40 mL
